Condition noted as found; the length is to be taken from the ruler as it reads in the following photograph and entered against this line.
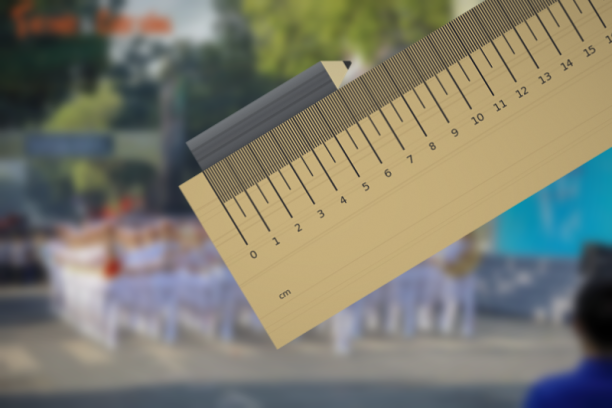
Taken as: 7 cm
